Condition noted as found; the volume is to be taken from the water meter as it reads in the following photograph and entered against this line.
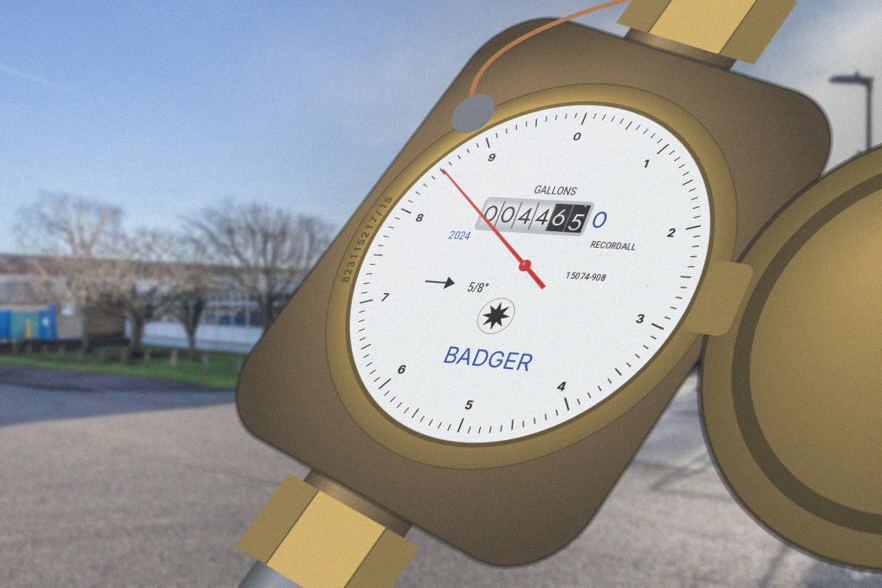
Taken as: 44648.5 gal
